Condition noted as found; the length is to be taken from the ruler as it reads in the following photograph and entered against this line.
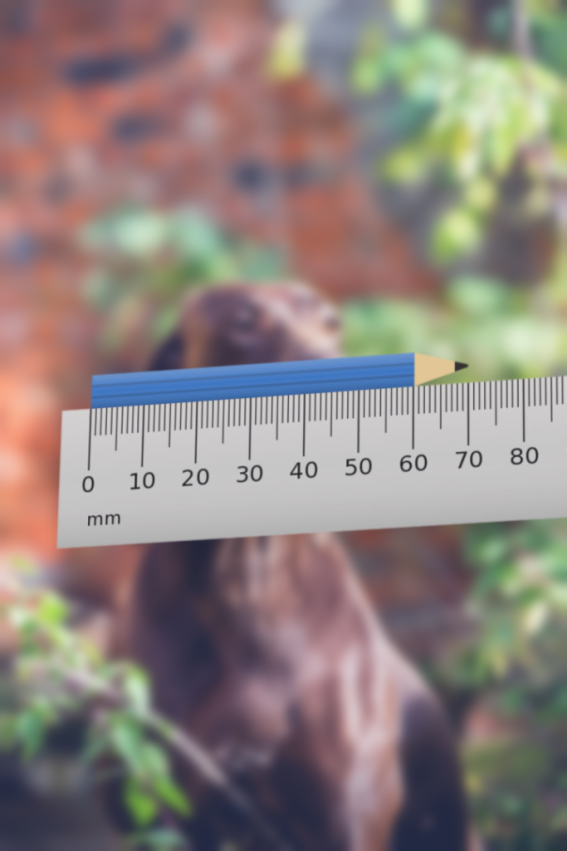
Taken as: 70 mm
